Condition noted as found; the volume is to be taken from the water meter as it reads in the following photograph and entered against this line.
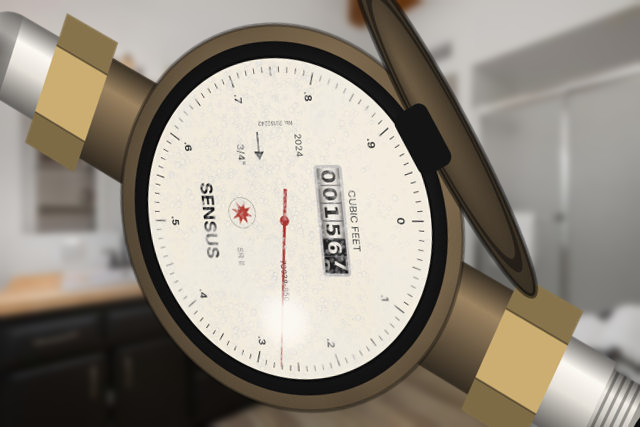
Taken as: 1567.27 ft³
